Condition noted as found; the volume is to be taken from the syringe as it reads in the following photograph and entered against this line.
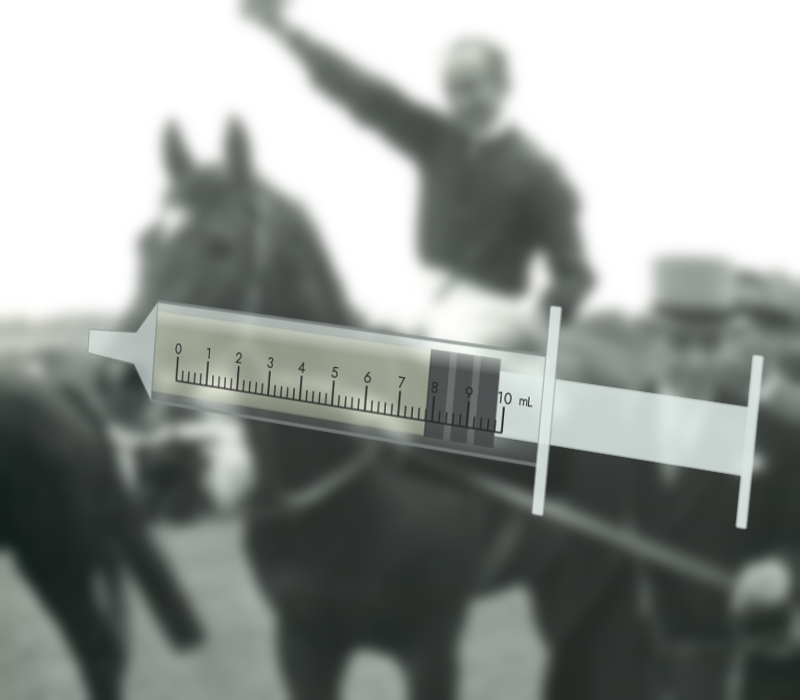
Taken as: 7.8 mL
